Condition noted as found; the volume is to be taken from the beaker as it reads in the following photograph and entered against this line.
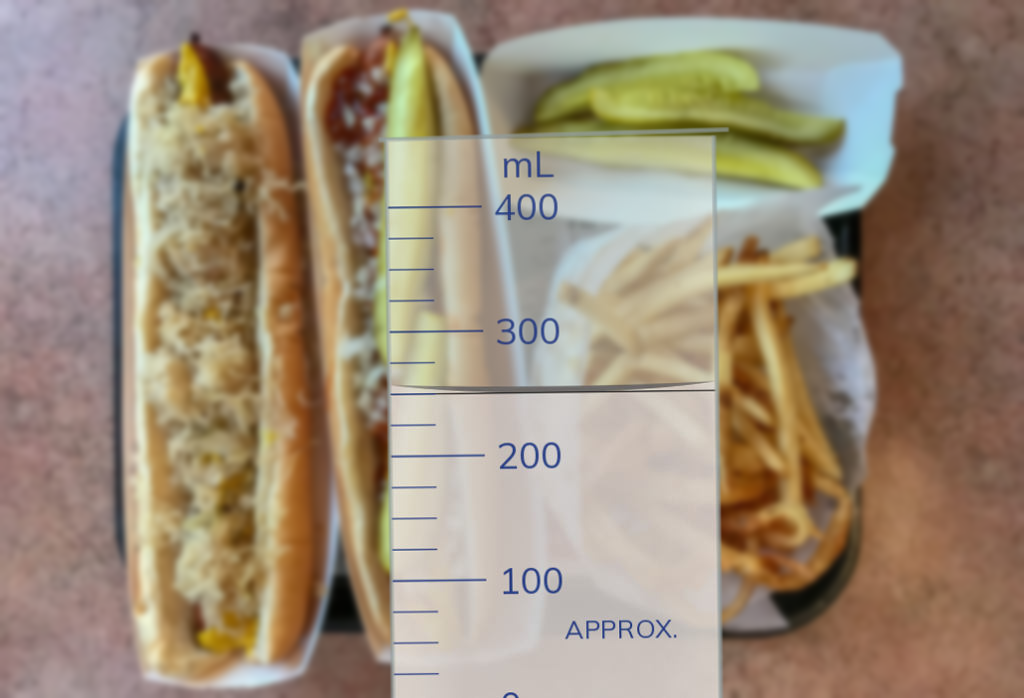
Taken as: 250 mL
